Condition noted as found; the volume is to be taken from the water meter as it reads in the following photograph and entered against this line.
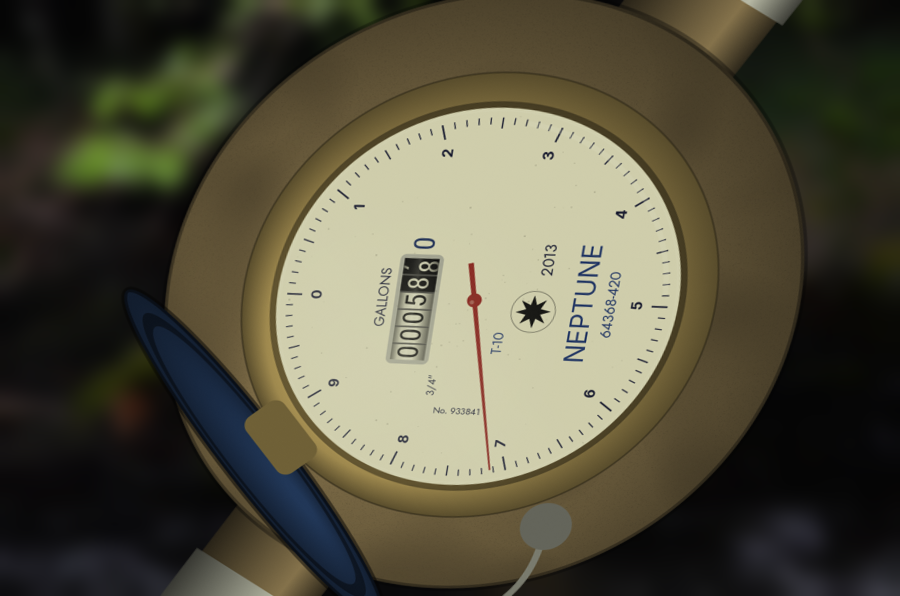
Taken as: 5877.1 gal
